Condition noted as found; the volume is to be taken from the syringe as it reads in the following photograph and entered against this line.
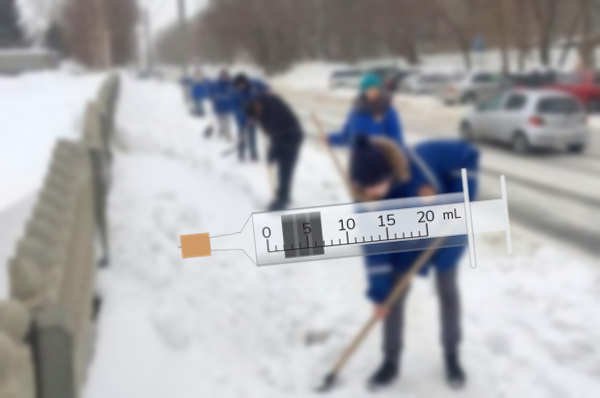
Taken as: 2 mL
